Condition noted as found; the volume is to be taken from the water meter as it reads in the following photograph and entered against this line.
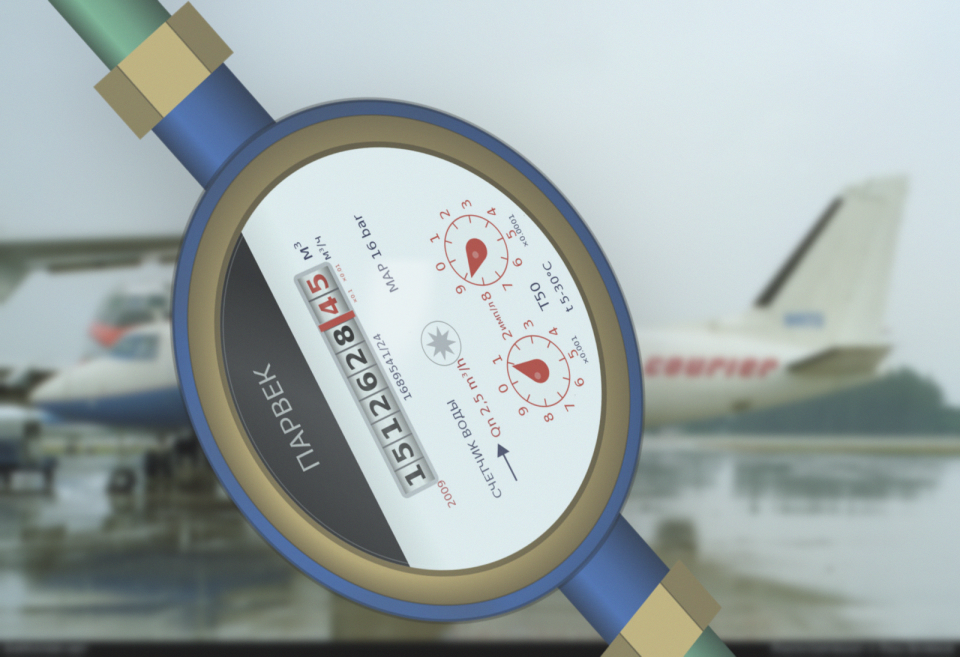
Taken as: 1512628.4508 m³
